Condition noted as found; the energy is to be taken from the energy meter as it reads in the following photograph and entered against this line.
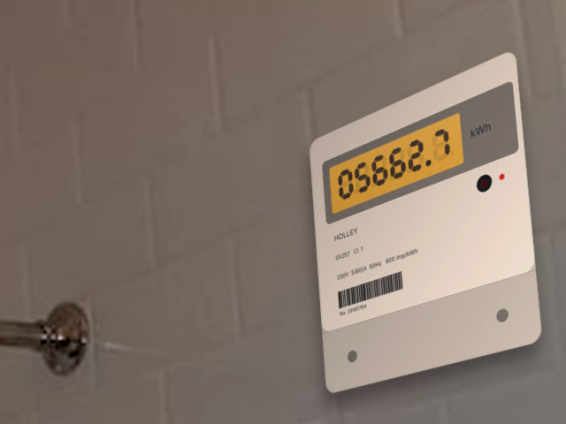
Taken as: 5662.7 kWh
